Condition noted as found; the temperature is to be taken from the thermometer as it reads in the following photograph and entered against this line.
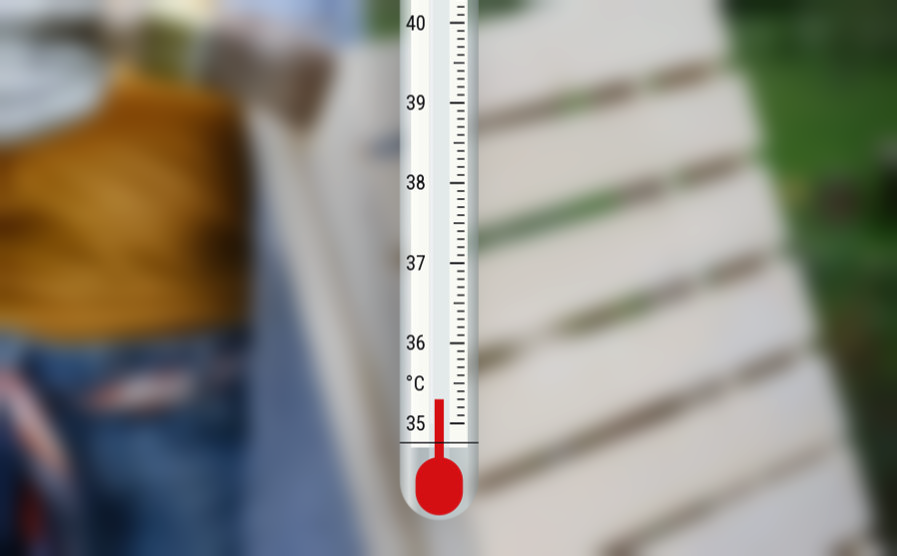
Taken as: 35.3 °C
